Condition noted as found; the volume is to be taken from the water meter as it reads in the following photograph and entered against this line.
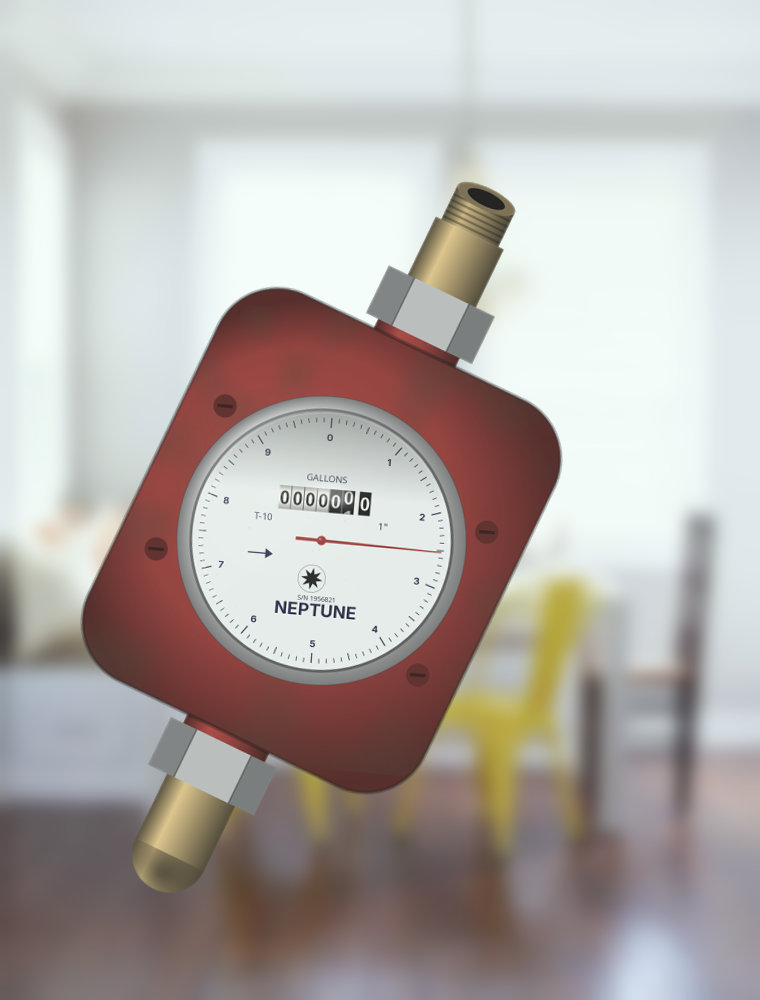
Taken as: 2.5 gal
